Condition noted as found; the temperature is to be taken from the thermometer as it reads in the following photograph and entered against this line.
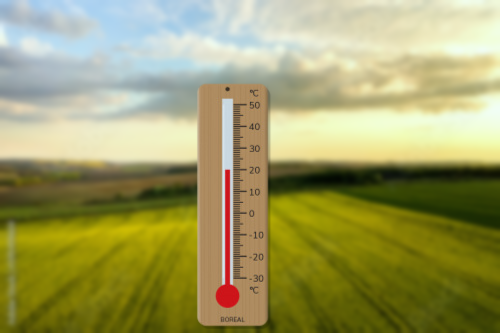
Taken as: 20 °C
